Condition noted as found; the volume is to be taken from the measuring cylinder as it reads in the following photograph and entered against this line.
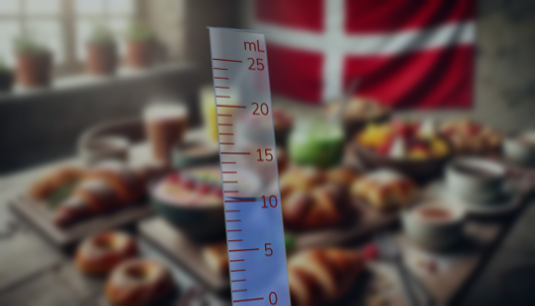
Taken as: 10 mL
